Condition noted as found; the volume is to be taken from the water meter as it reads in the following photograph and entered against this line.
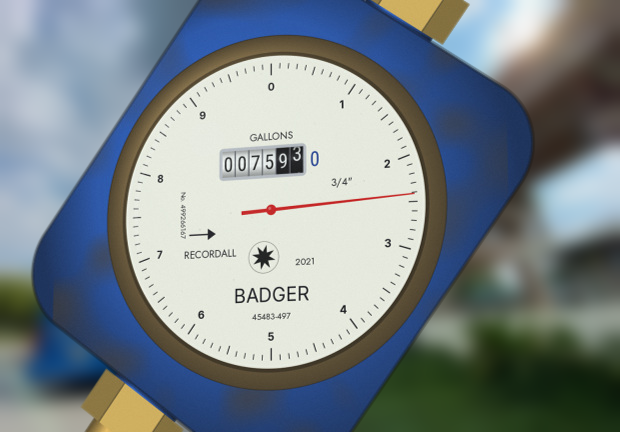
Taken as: 75932.4 gal
